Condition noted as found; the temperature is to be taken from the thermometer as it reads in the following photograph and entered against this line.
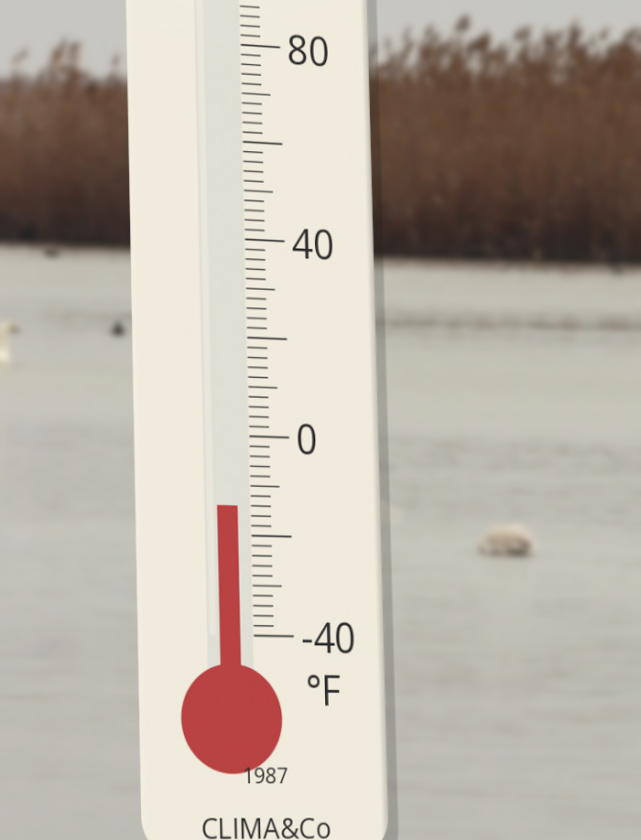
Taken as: -14 °F
